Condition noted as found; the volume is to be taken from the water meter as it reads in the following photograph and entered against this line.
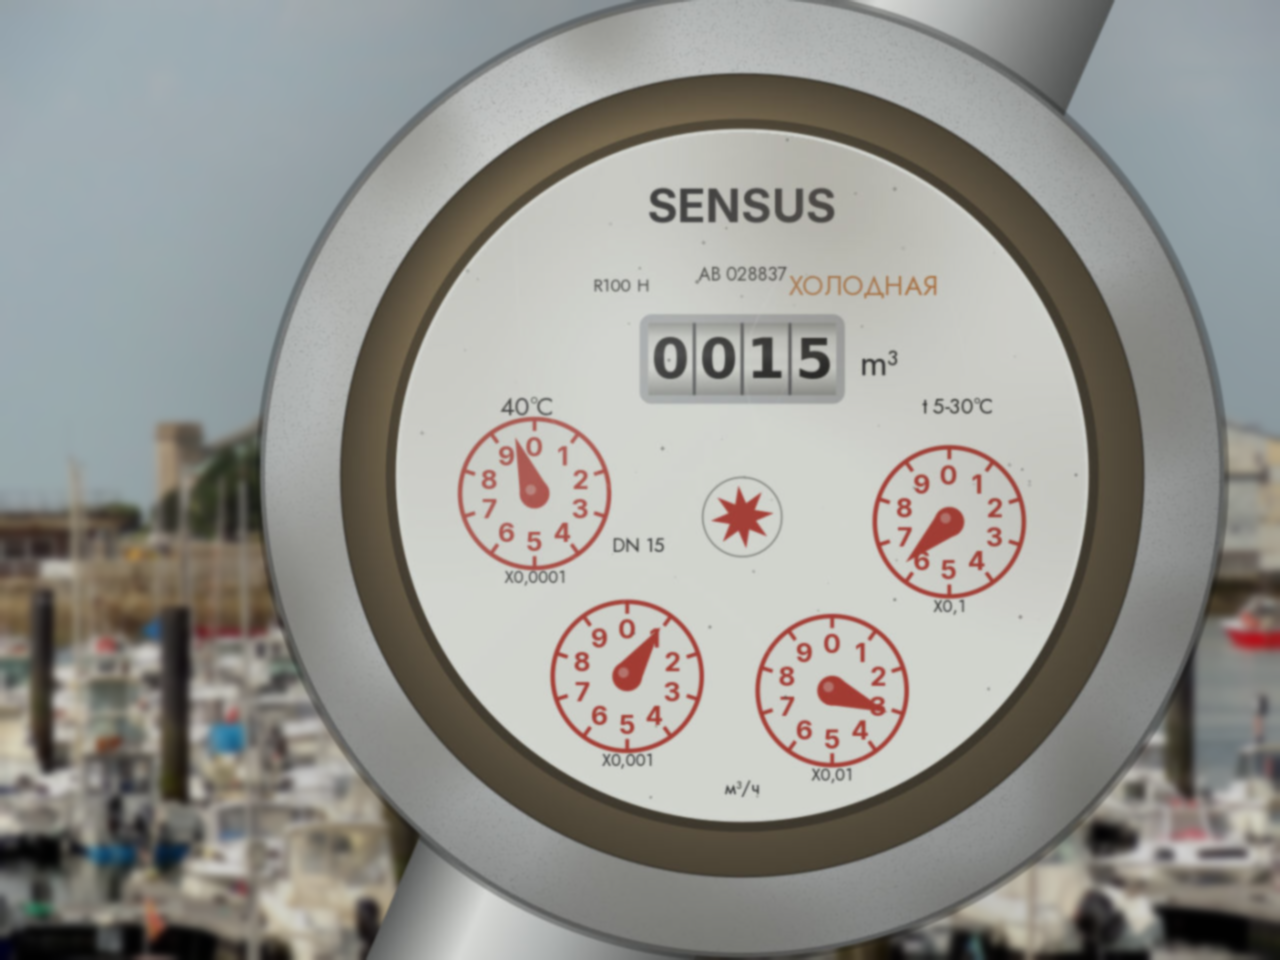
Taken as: 15.6309 m³
